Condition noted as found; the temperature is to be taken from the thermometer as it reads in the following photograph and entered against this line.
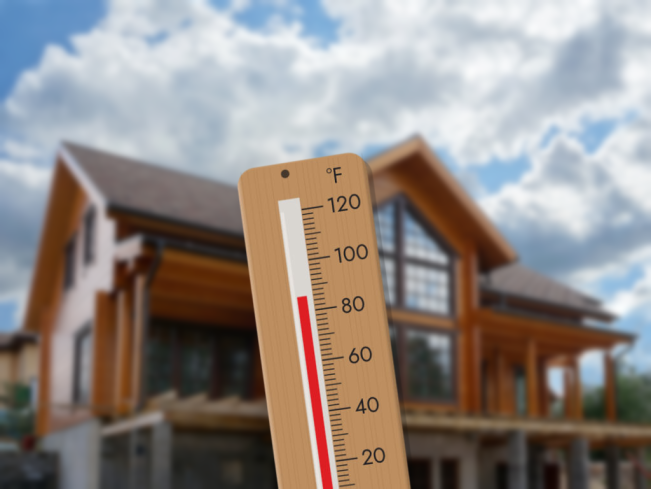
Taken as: 86 °F
